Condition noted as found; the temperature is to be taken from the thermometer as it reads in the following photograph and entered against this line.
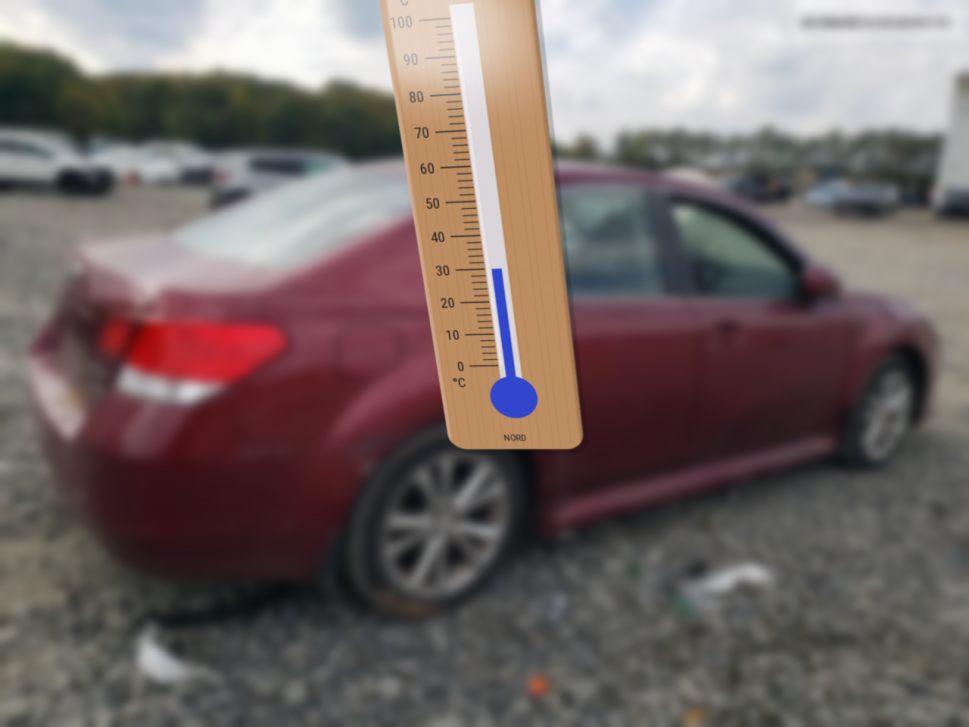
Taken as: 30 °C
